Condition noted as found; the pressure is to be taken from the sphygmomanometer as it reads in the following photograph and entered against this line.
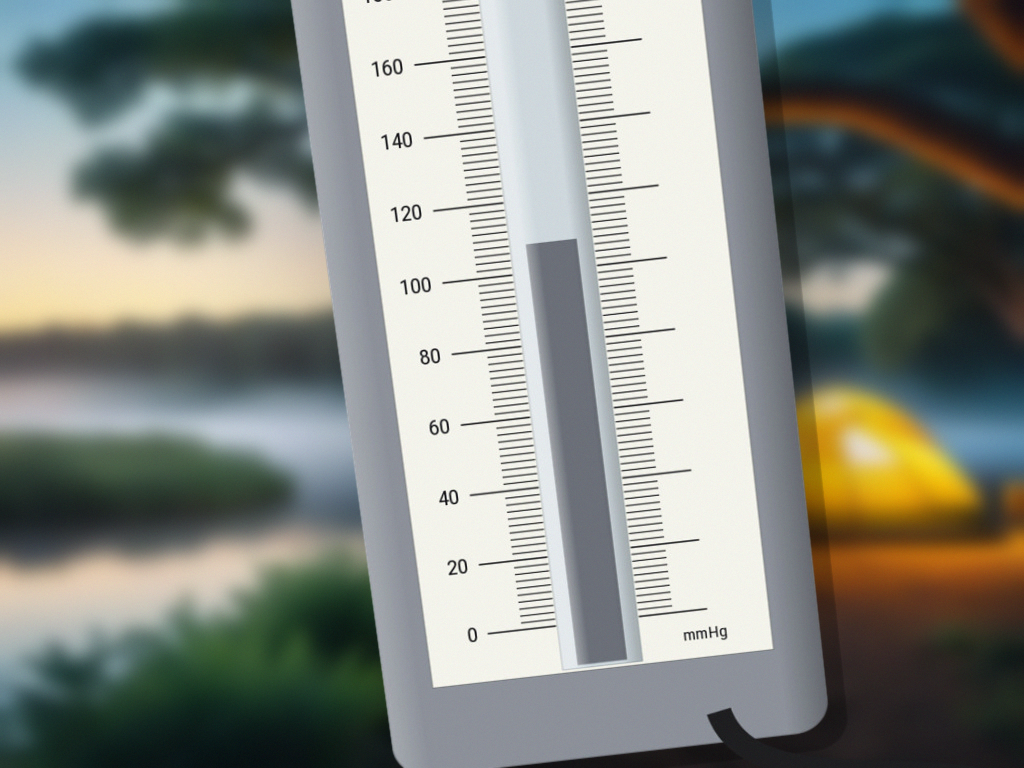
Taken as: 108 mmHg
